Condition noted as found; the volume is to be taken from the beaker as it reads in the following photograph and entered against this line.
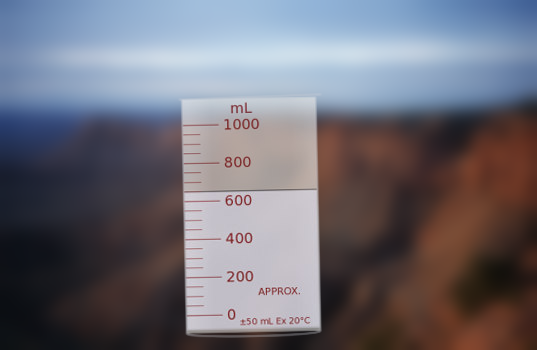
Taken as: 650 mL
